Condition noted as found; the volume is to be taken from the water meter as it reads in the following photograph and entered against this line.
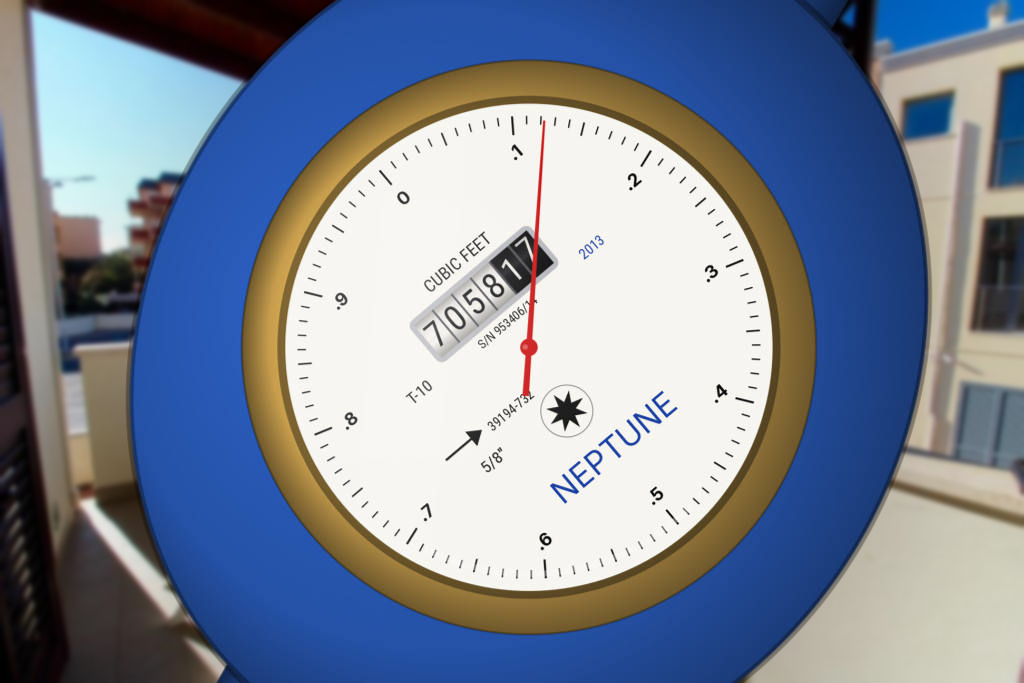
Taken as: 705817.12 ft³
